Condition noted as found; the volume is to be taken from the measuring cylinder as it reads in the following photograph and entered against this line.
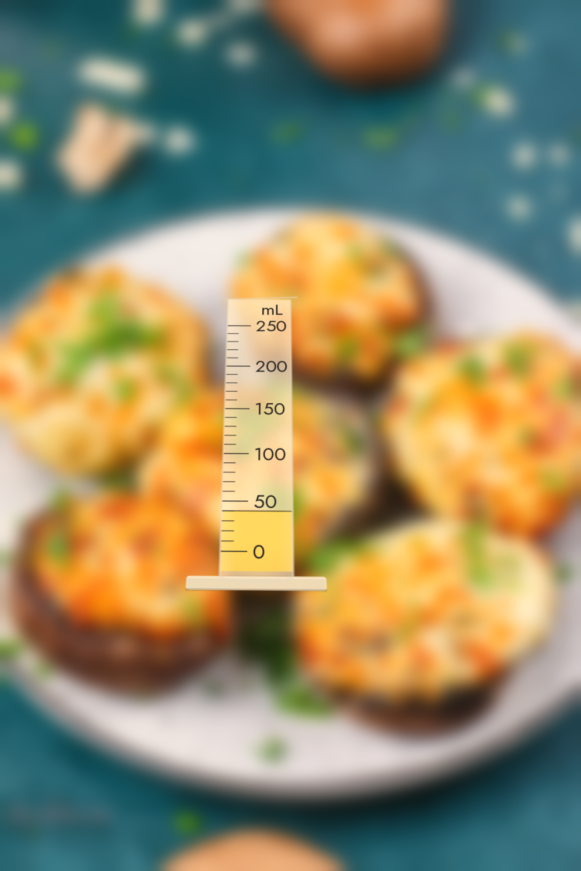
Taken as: 40 mL
